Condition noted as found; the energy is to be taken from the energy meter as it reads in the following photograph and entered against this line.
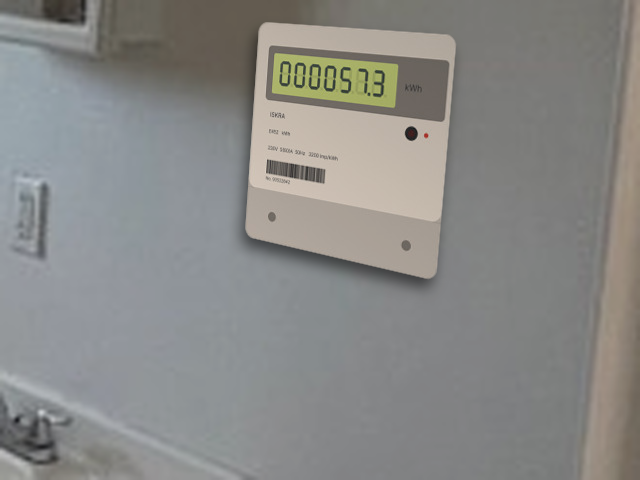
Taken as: 57.3 kWh
